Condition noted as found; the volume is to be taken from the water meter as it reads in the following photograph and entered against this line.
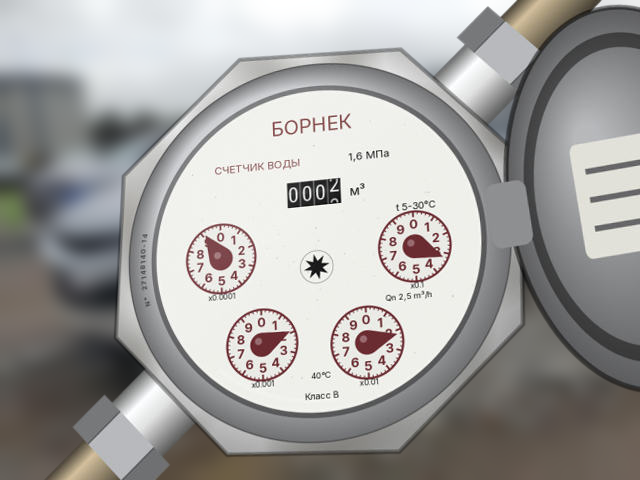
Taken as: 2.3219 m³
